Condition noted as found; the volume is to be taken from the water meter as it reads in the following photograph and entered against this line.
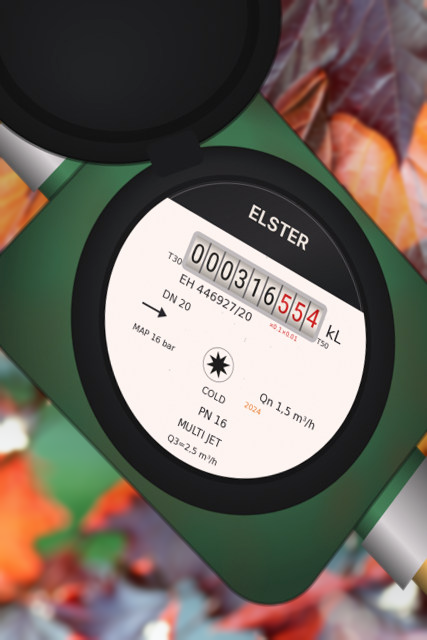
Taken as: 316.554 kL
